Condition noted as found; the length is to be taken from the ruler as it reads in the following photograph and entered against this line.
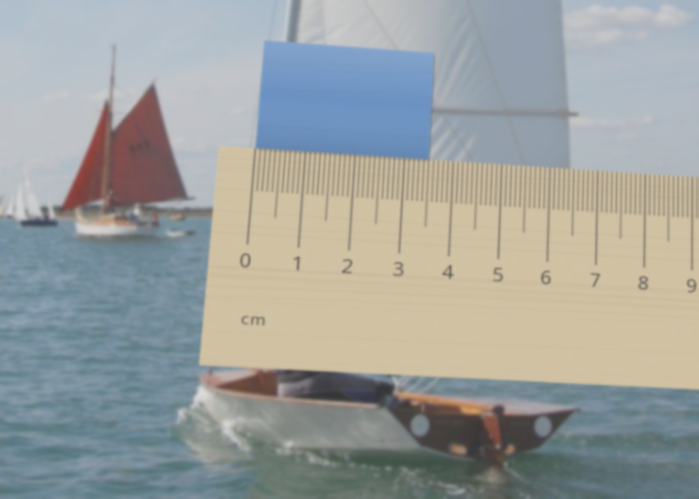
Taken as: 3.5 cm
